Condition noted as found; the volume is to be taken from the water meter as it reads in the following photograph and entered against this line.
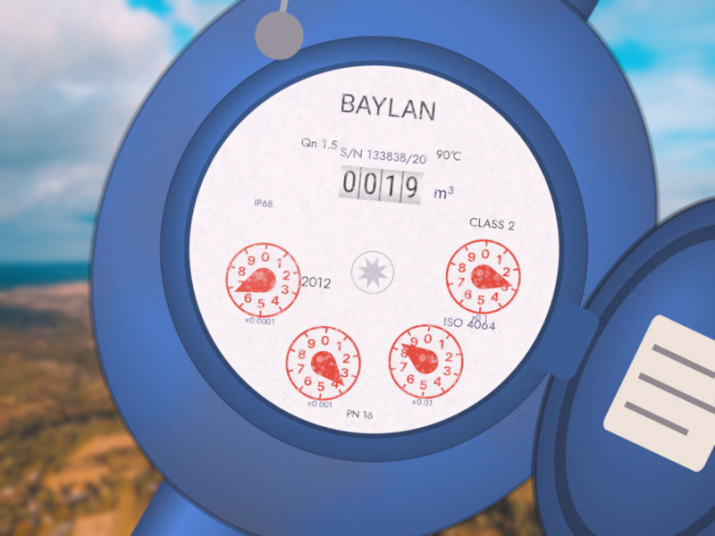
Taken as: 19.2836 m³
